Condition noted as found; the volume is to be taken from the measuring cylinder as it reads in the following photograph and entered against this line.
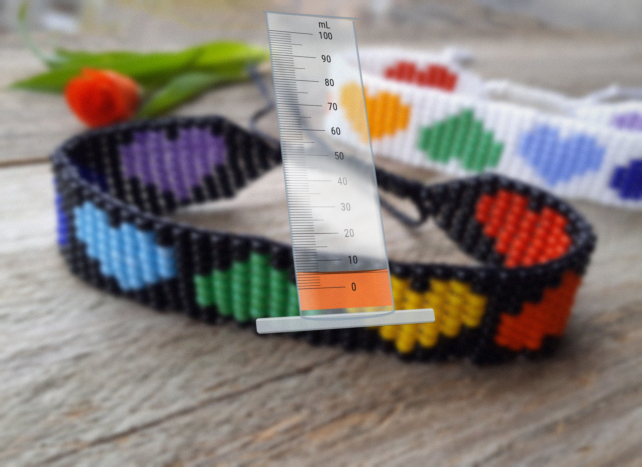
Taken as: 5 mL
